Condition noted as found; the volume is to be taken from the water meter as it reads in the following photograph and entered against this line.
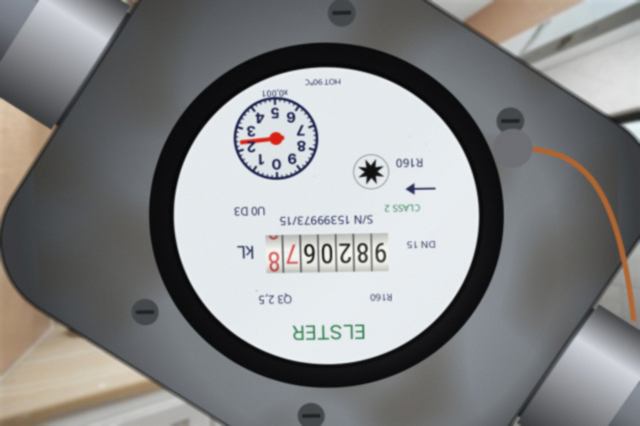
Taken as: 98206.782 kL
